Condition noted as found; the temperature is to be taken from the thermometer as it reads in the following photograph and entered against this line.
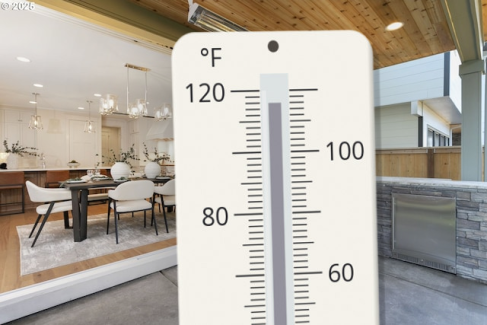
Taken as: 116 °F
